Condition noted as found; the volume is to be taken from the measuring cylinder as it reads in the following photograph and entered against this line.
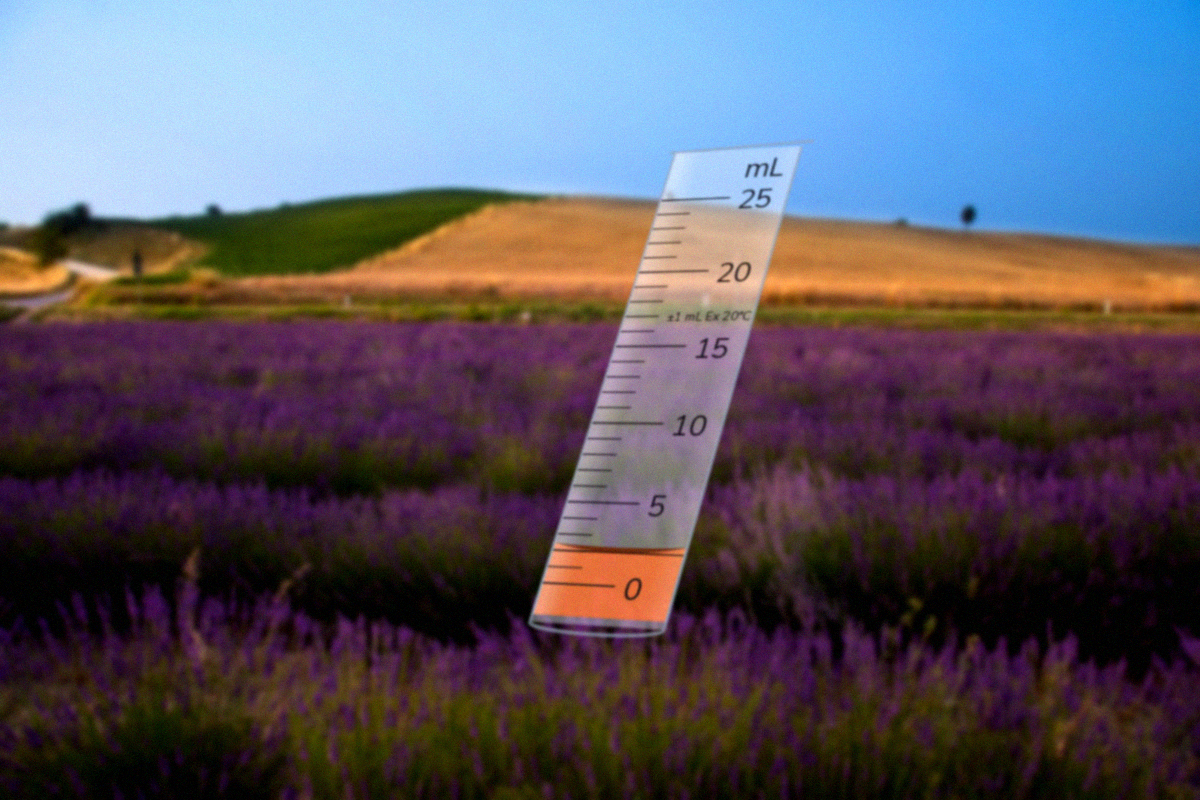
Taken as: 2 mL
